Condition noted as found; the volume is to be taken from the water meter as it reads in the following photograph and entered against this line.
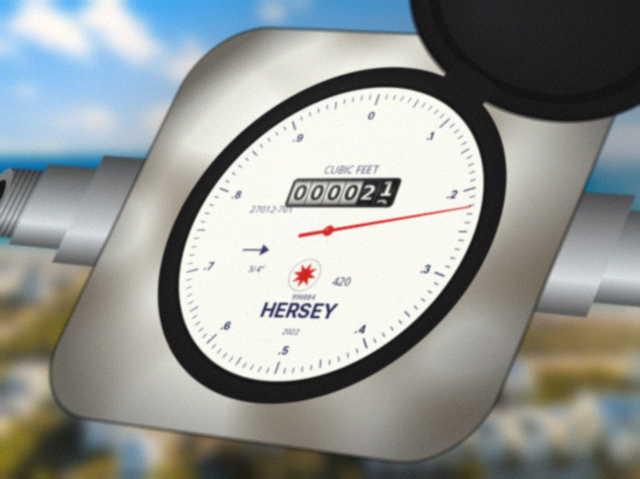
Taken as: 21.22 ft³
